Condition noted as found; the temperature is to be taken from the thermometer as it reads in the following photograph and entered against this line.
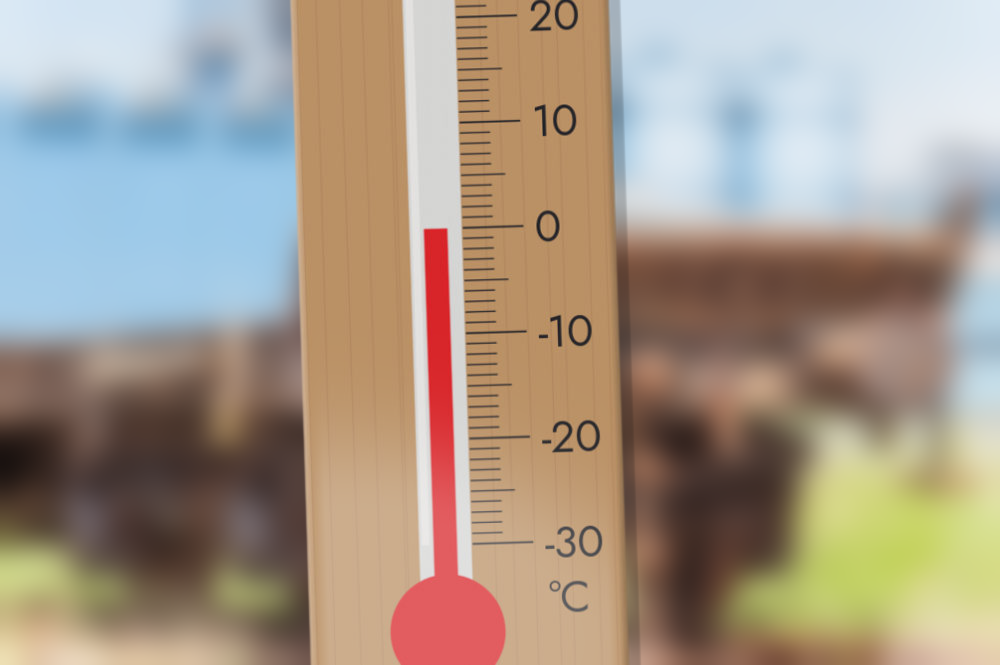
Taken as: 0 °C
